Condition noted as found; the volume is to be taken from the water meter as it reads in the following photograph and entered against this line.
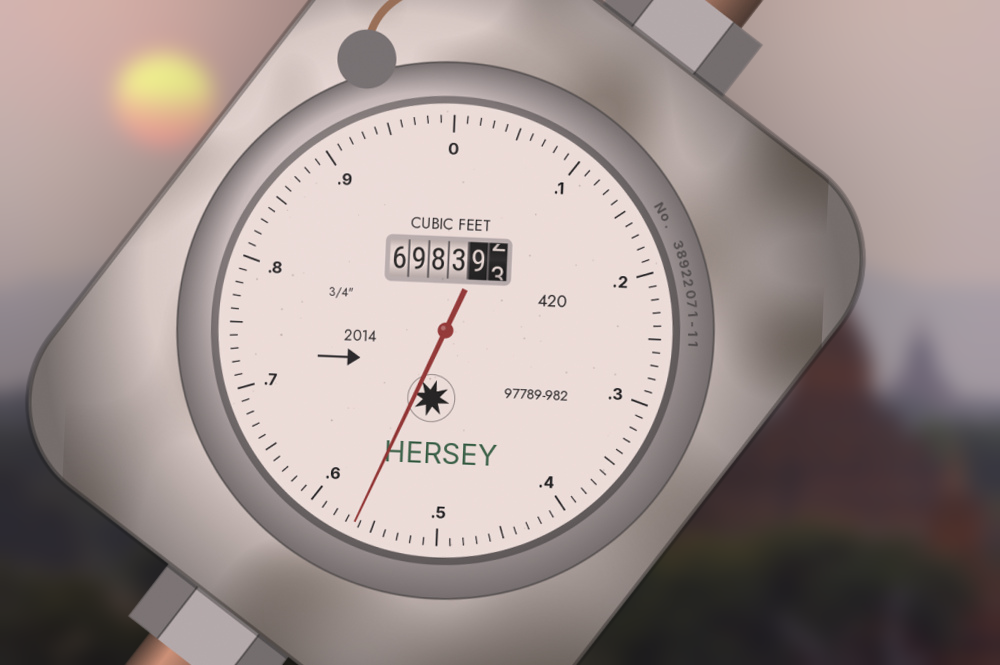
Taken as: 698392.56 ft³
